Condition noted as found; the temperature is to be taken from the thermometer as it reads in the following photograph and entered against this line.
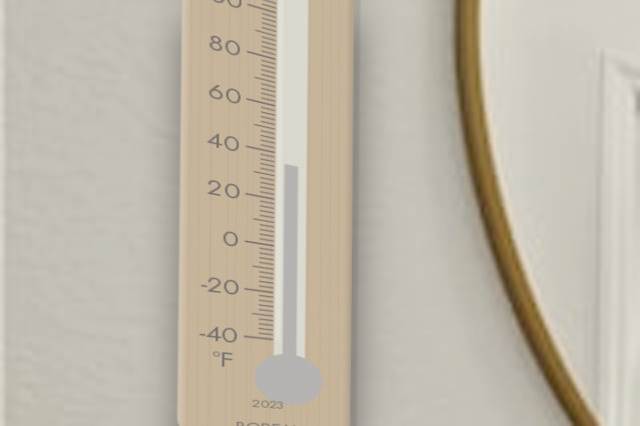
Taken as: 36 °F
